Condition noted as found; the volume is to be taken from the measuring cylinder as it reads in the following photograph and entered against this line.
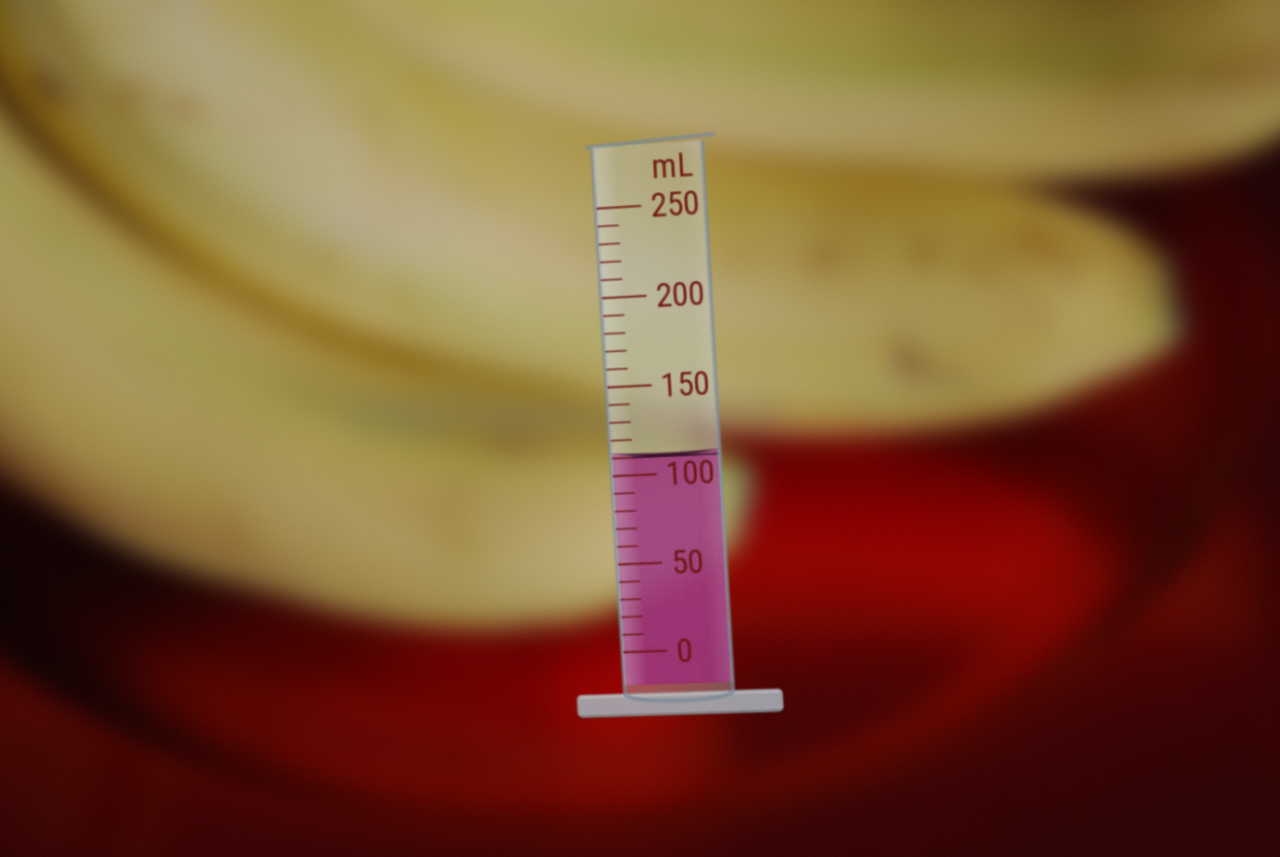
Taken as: 110 mL
